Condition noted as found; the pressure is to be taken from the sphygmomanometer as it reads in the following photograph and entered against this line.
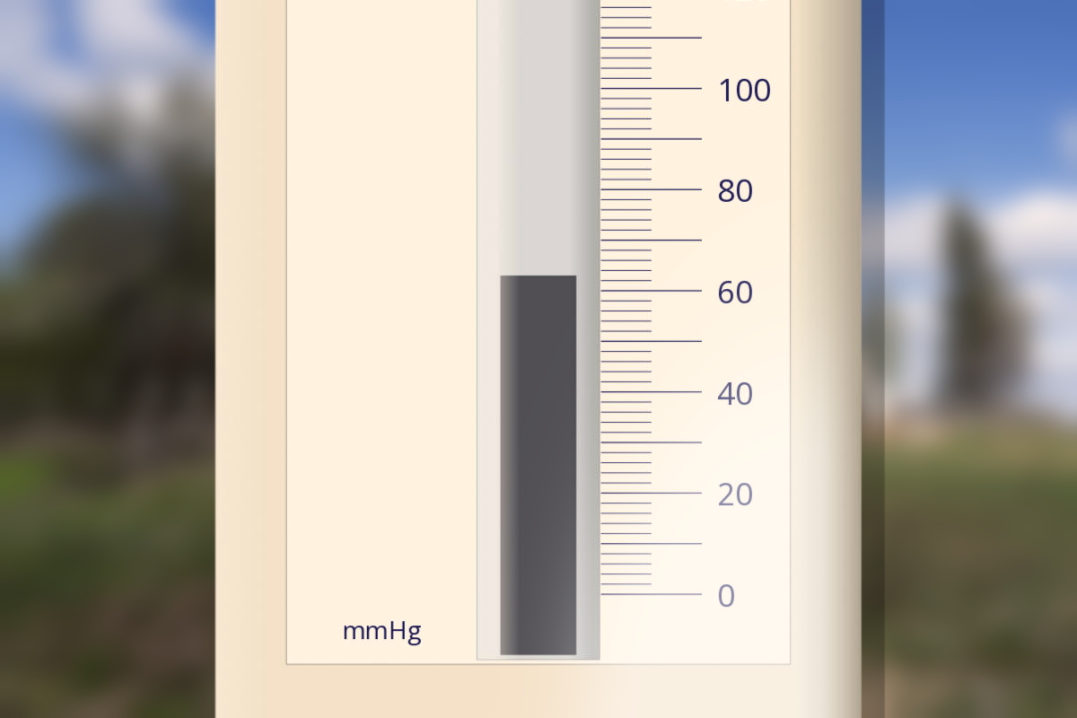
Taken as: 63 mmHg
